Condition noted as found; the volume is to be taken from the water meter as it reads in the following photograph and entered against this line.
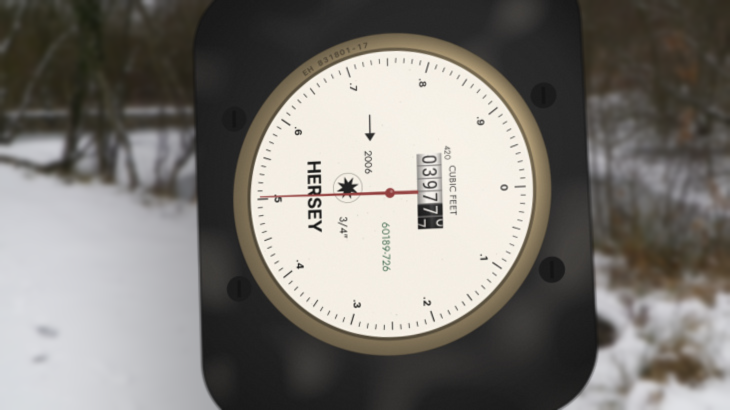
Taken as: 39776.50 ft³
